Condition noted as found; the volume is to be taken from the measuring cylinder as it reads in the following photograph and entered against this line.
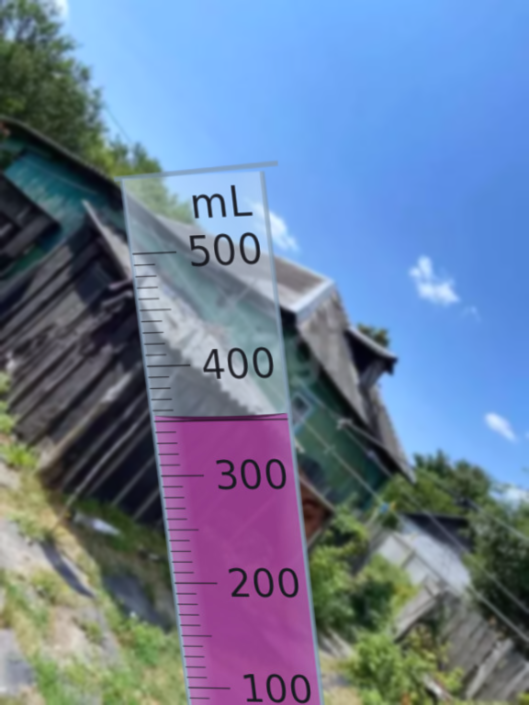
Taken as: 350 mL
